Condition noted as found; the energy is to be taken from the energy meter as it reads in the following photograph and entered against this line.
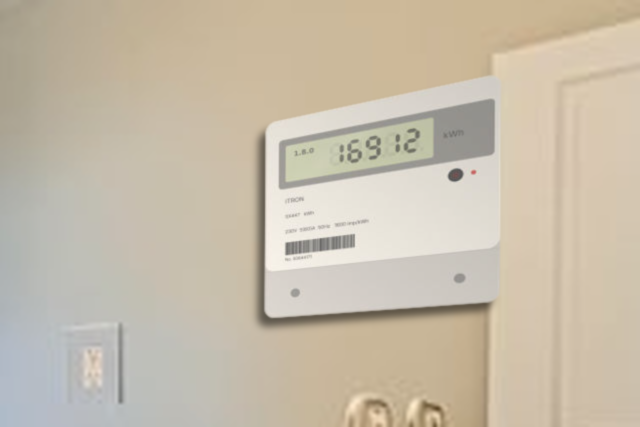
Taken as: 16912 kWh
